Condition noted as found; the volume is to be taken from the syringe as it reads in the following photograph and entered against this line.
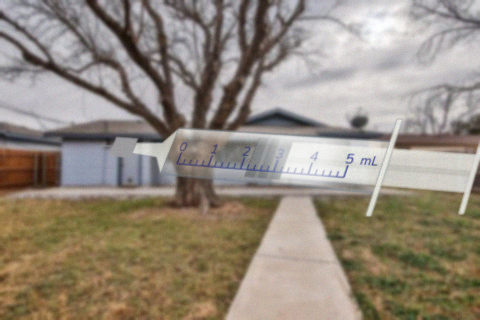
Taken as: 2.2 mL
